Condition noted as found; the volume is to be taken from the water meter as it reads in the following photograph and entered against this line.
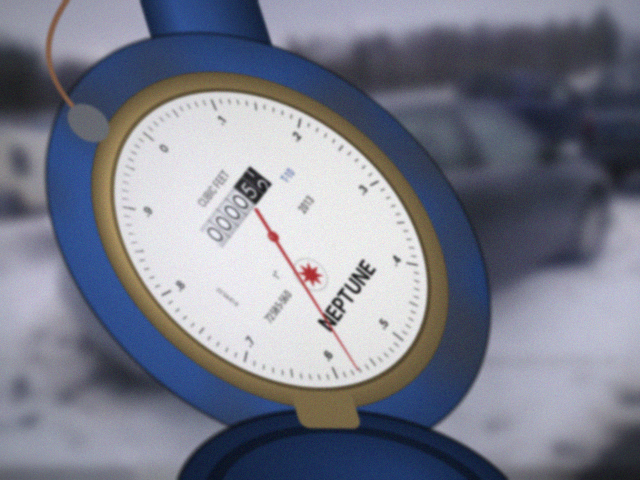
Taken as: 51.57 ft³
